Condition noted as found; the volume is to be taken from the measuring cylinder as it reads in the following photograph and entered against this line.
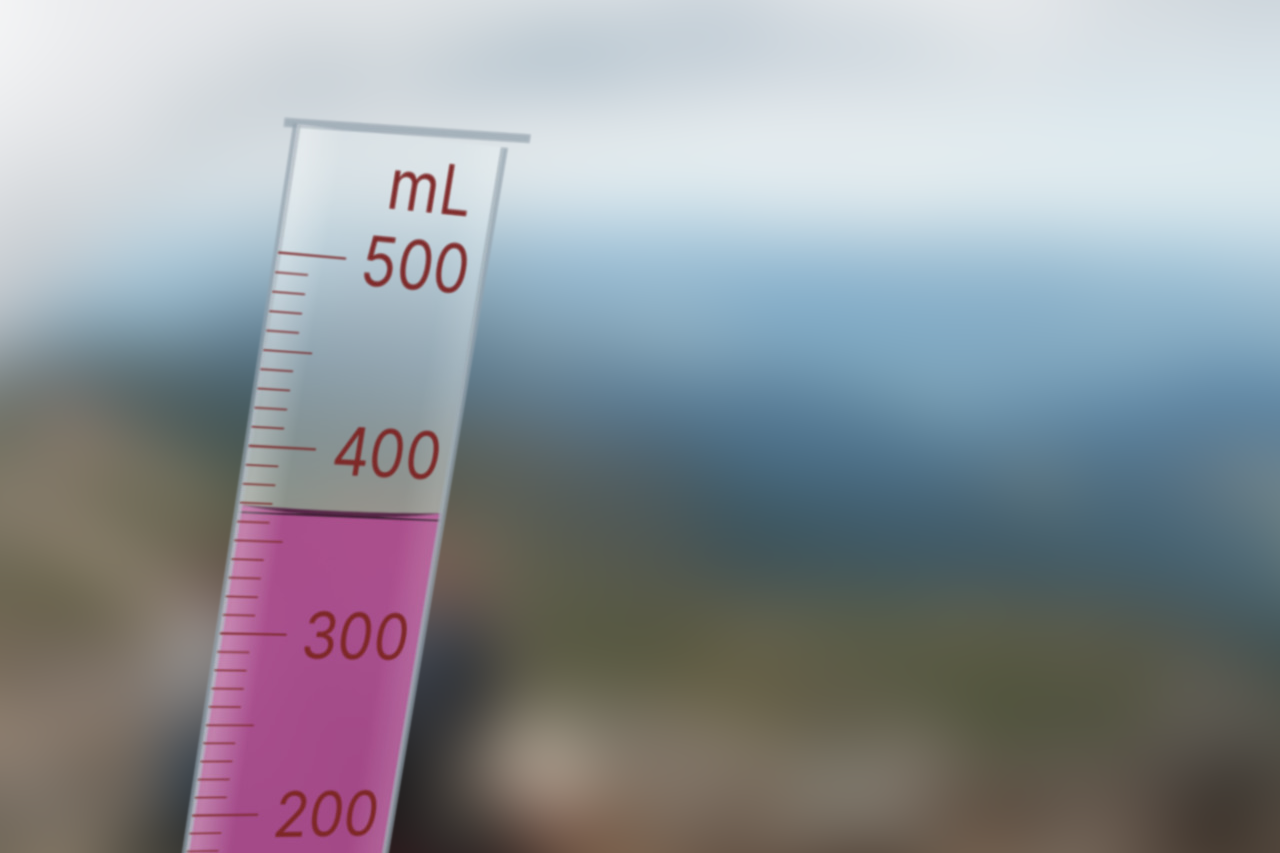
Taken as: 365 mL
